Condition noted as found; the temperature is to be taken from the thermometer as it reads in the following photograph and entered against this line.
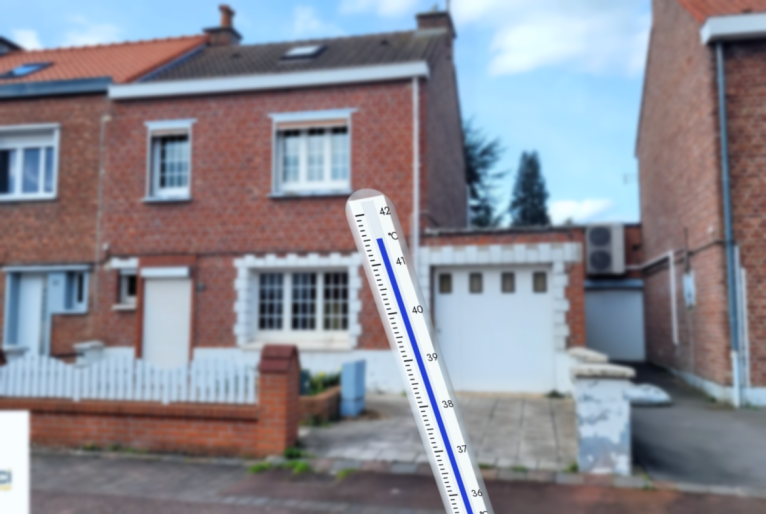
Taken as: 41.5 °C
